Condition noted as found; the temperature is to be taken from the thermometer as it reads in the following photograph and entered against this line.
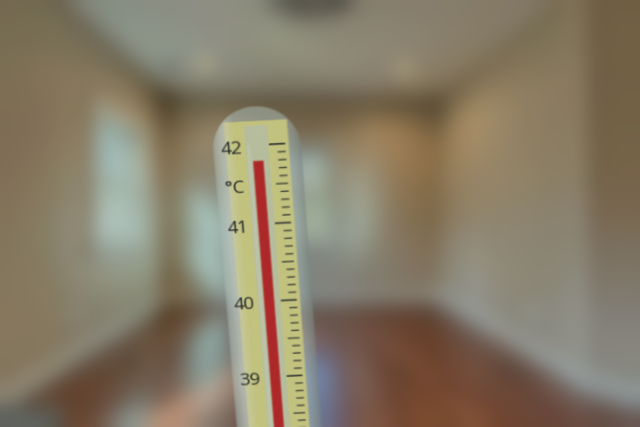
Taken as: 41.8 °C
